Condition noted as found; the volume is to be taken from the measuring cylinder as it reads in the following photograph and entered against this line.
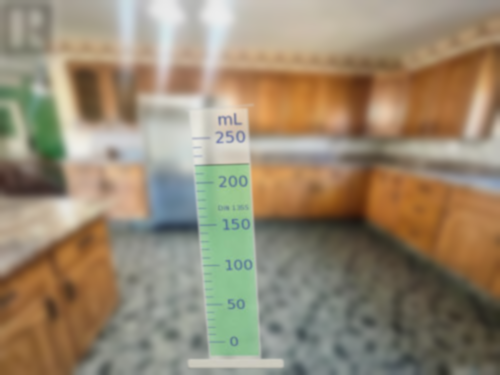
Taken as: 220 mL
